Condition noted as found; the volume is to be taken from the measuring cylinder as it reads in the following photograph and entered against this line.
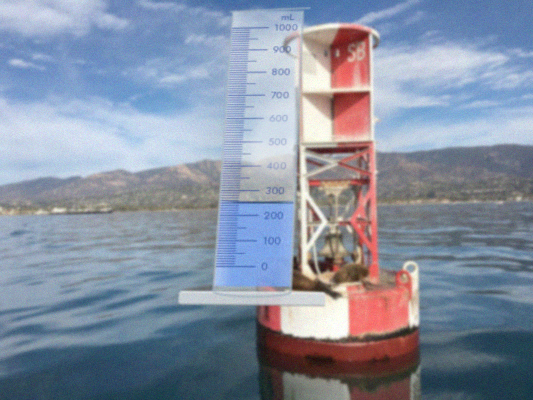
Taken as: 250 mL
